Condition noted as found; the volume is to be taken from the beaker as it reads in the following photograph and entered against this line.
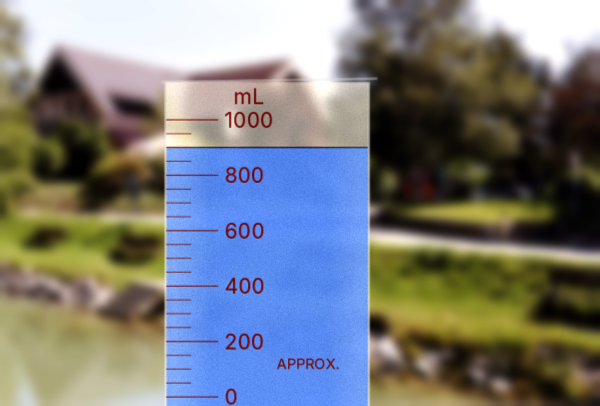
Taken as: 900 mL
